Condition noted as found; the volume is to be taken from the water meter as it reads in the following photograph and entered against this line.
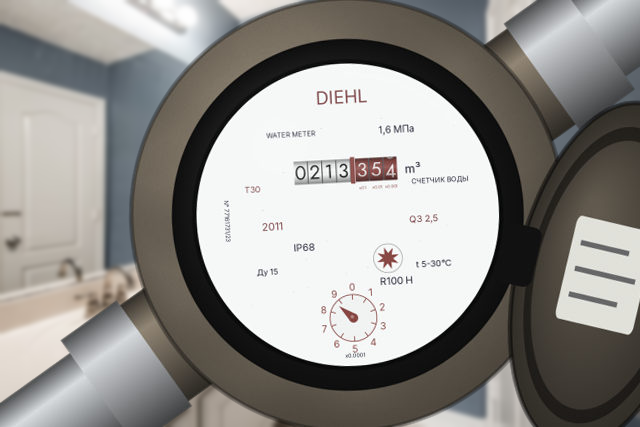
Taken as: 213.3538 m³
